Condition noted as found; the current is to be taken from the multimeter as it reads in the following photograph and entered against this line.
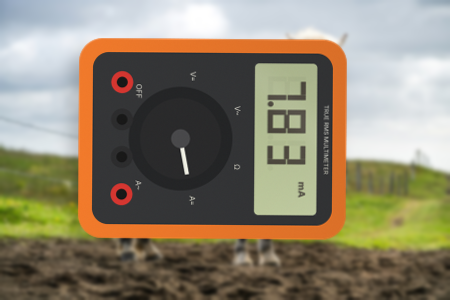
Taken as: 7.83 mA
